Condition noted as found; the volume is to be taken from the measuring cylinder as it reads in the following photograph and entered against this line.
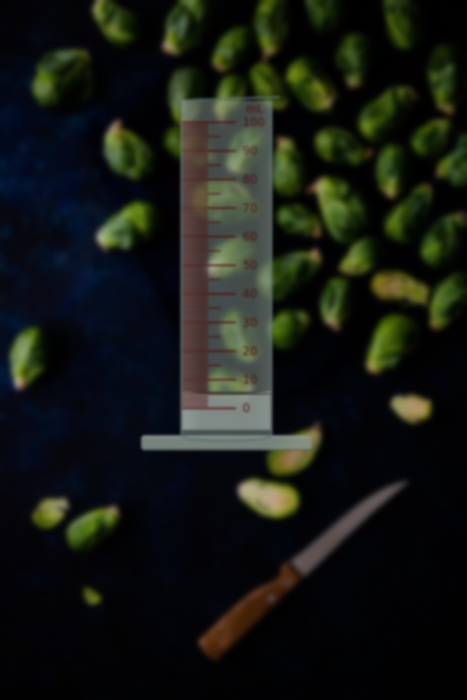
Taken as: 5 mL
